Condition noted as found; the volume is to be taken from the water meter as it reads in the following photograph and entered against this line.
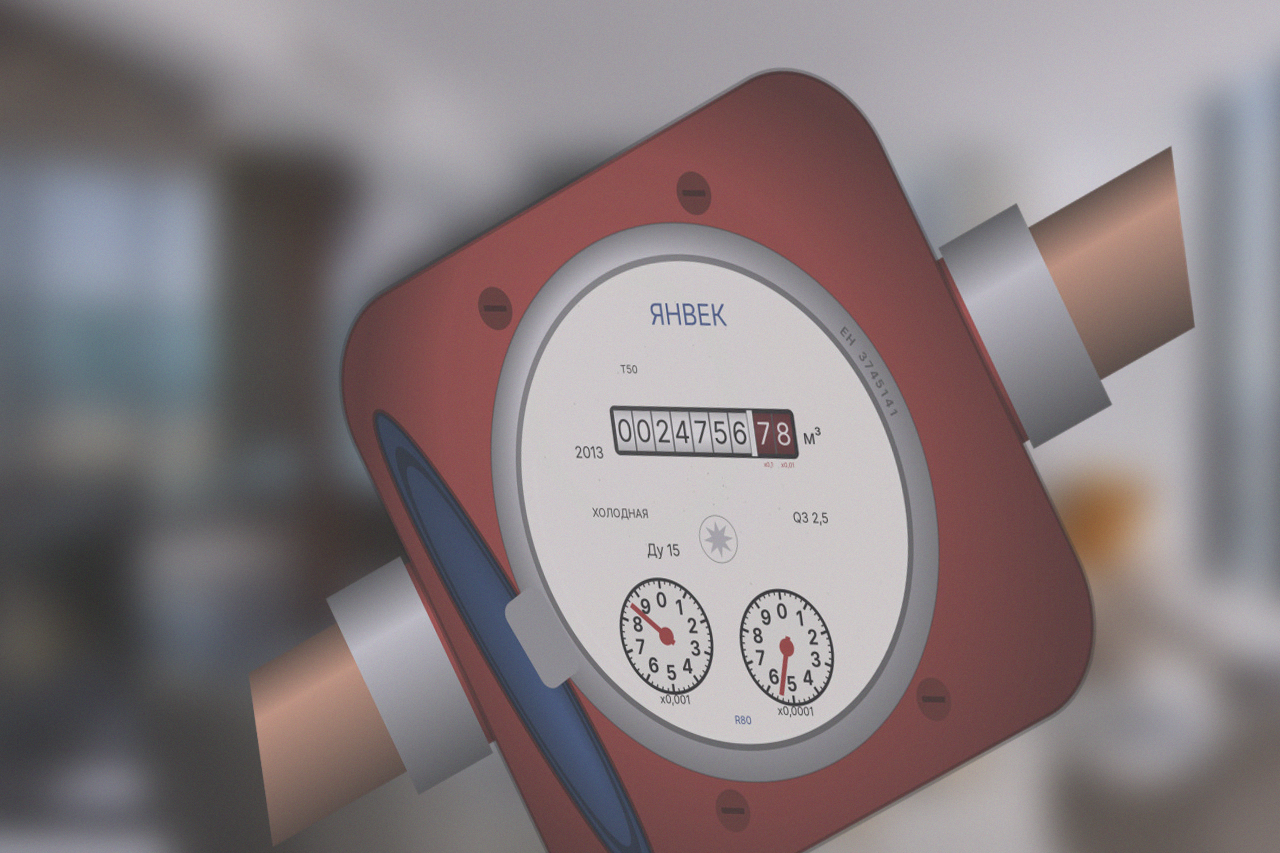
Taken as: 24756.7885 m³
